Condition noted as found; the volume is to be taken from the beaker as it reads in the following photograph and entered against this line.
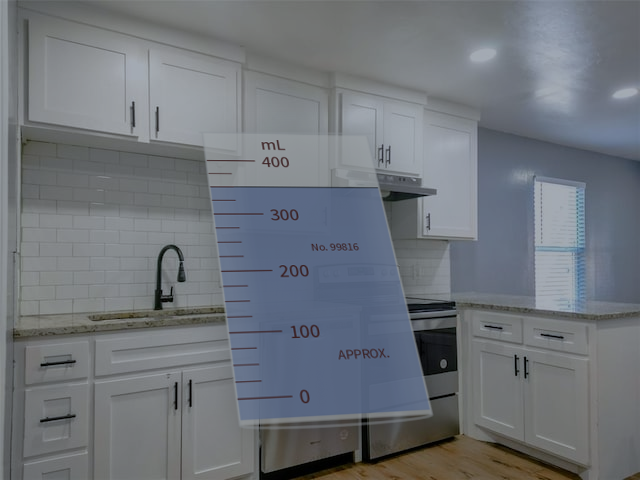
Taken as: 350 mL
